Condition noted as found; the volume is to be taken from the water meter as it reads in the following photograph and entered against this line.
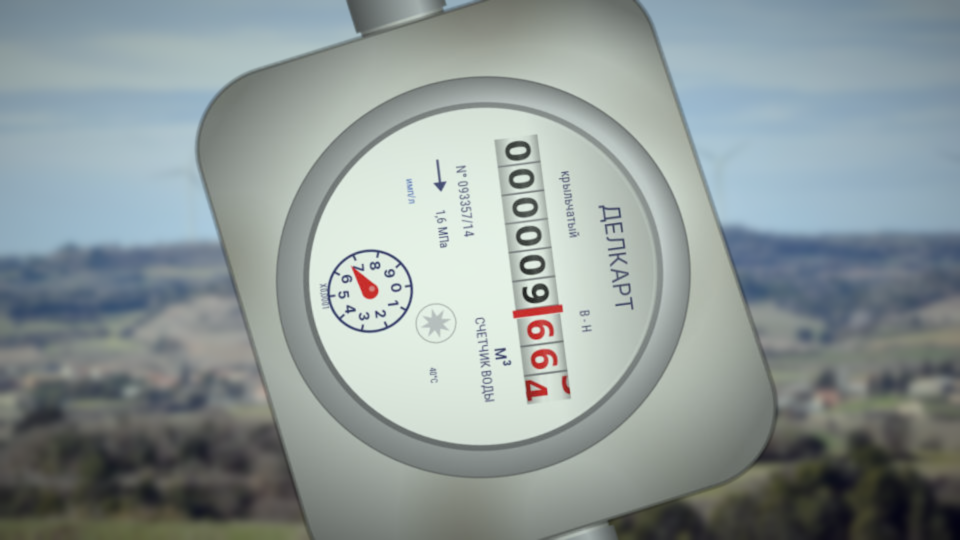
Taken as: 9.6636 m³
